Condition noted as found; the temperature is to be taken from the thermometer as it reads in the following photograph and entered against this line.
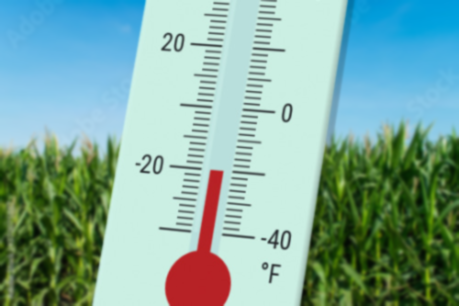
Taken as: -20 °F
